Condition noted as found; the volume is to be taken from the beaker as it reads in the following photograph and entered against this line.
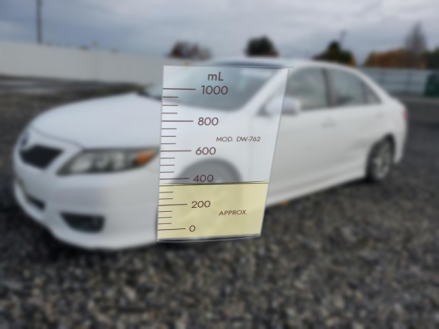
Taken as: 350 mL
